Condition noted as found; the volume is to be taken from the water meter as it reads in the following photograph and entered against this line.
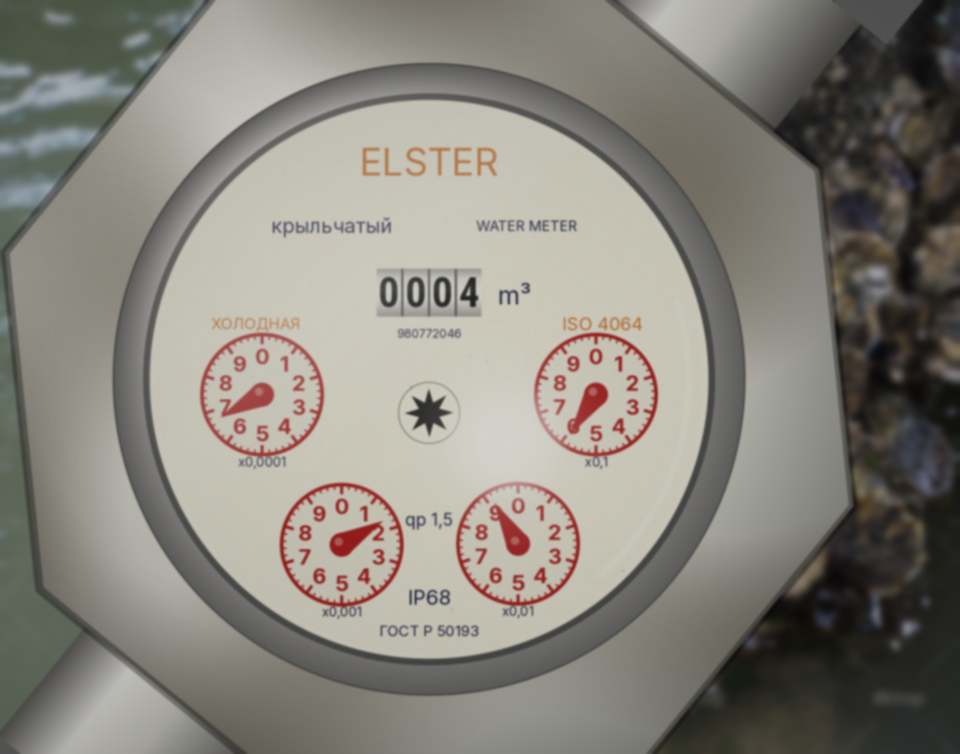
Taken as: 4.5916 m³
